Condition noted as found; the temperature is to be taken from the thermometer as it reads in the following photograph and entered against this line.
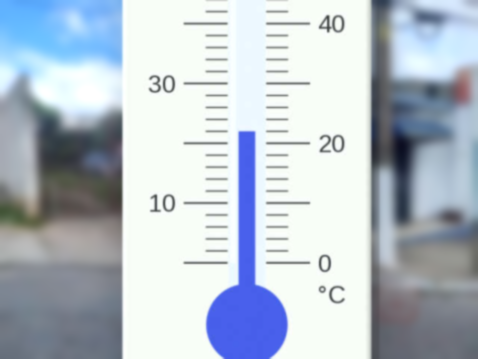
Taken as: 22 °C
